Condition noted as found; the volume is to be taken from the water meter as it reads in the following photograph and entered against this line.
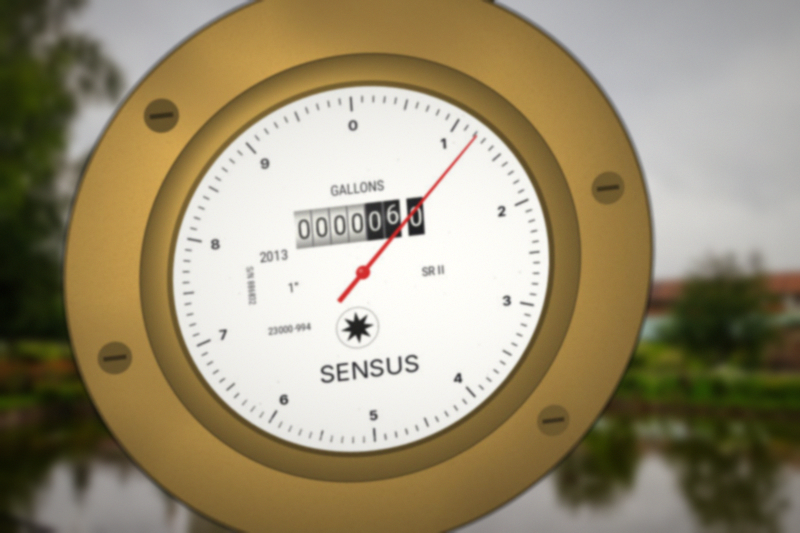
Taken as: 61.2 gal
